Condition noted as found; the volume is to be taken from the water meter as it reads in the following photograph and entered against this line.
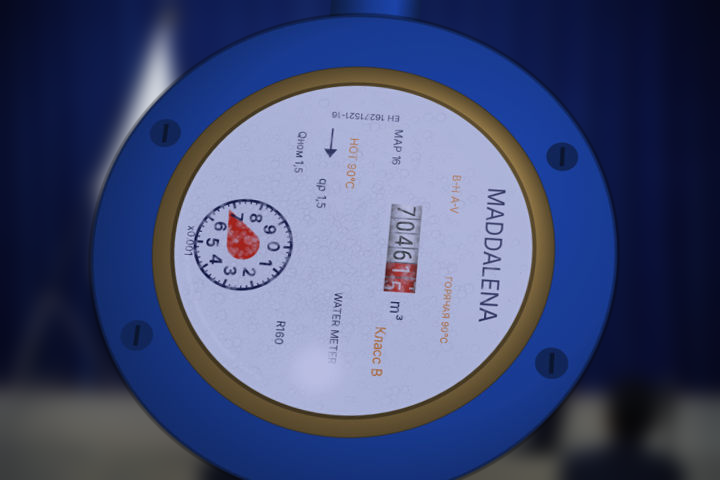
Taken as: 7046.146 m³
